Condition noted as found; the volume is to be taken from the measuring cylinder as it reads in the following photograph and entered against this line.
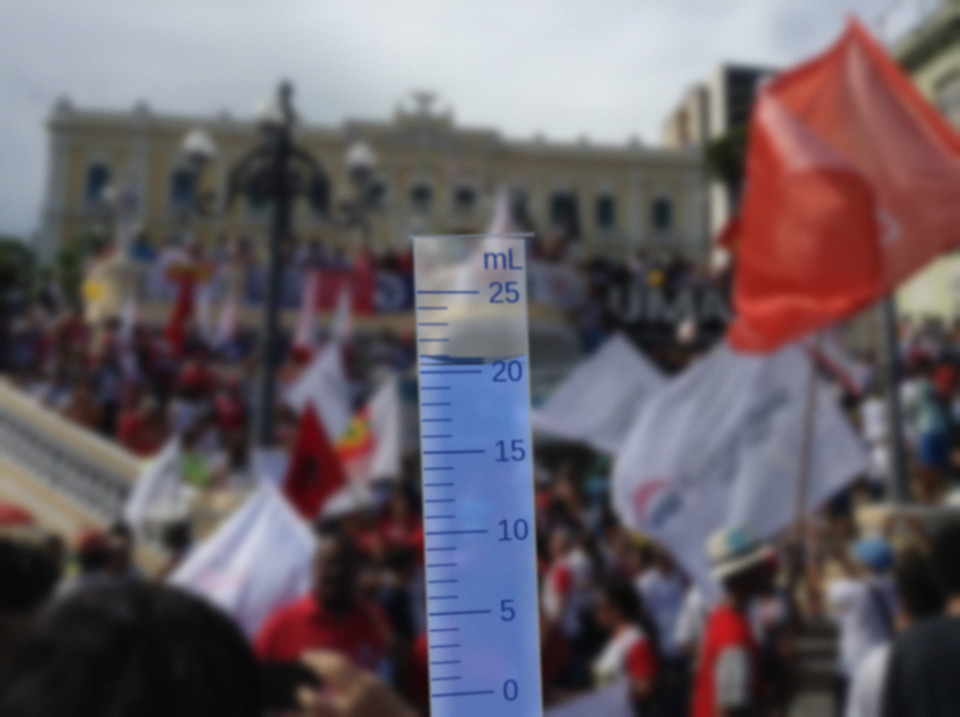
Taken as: 20.5 mL
